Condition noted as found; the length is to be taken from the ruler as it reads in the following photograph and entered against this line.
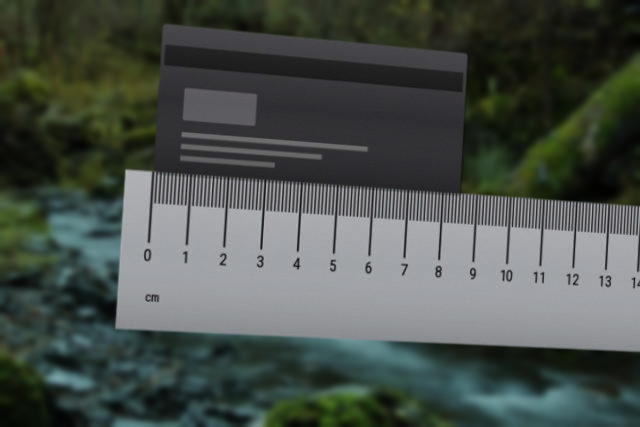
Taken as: 8.5 cm
